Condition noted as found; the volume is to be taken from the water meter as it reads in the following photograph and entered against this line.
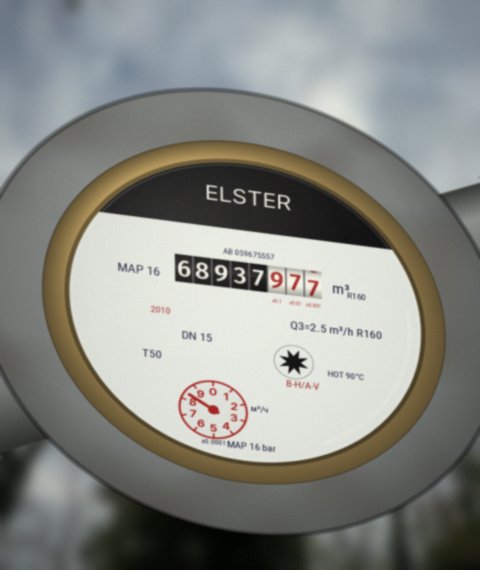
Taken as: 68937.9768 m³
